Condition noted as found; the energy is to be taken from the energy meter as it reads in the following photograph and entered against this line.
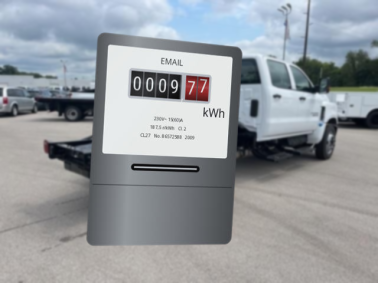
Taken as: 9.77 kWh
